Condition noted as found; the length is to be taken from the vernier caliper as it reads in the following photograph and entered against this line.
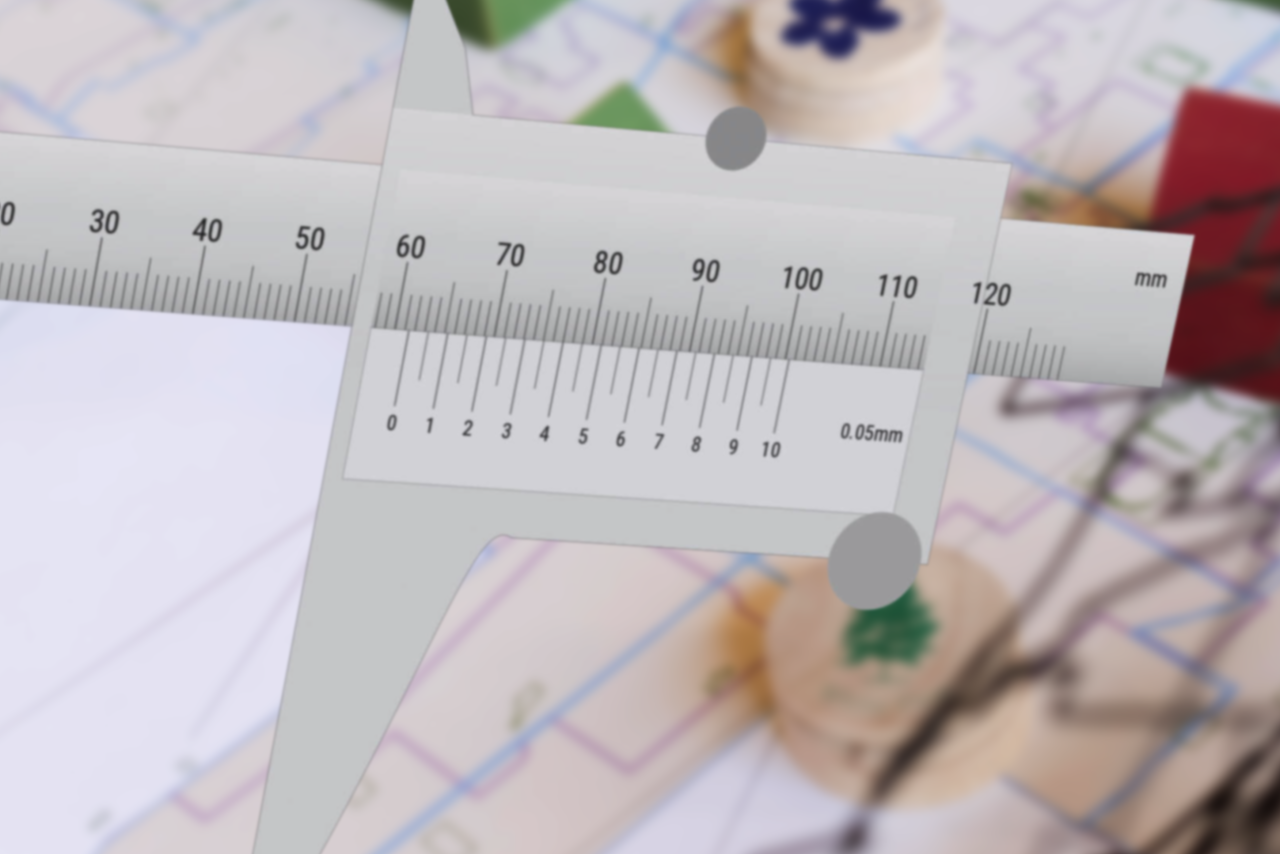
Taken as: 61.4 mm
